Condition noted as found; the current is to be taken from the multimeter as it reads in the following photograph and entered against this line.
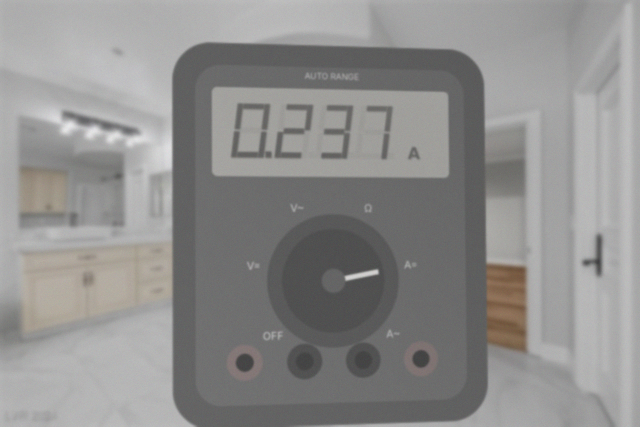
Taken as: 0.237 A
